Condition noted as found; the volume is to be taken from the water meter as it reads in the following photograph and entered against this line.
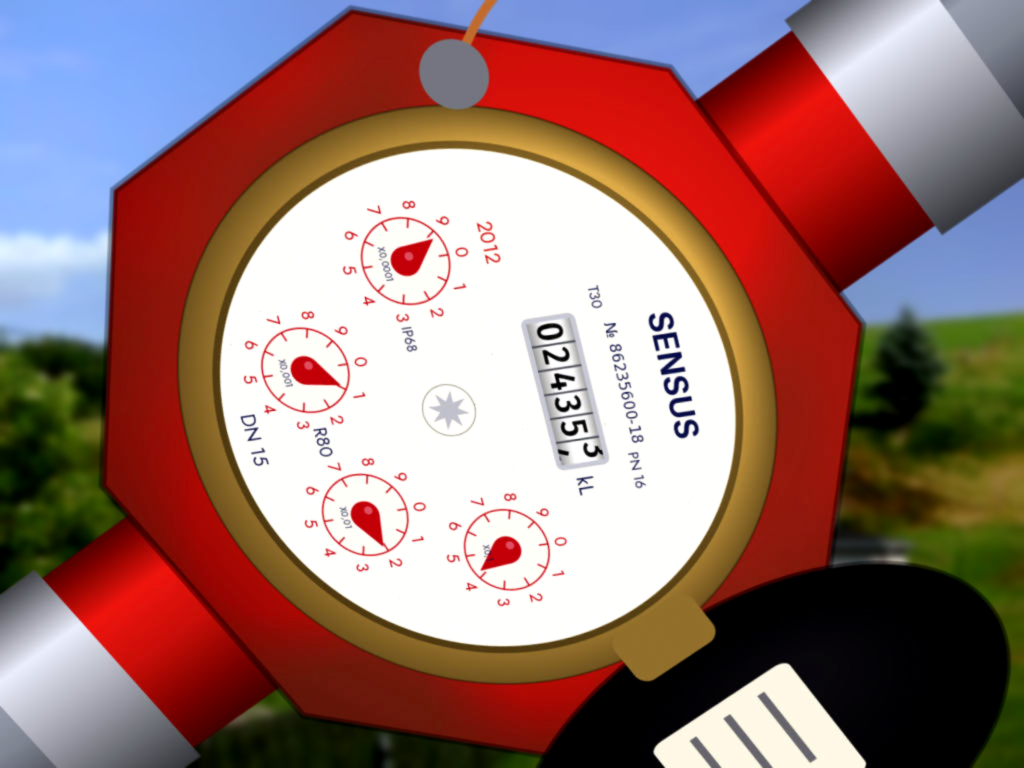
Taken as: 24353.4209 kL
